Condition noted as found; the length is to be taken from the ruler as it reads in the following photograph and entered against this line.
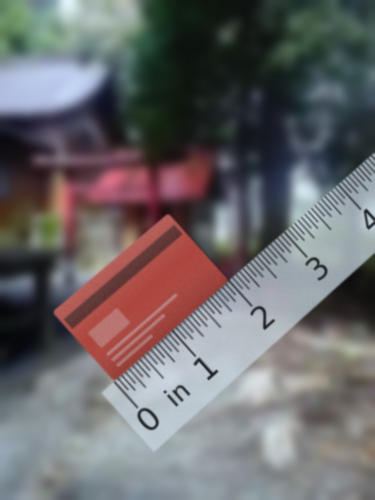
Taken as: 2 in
